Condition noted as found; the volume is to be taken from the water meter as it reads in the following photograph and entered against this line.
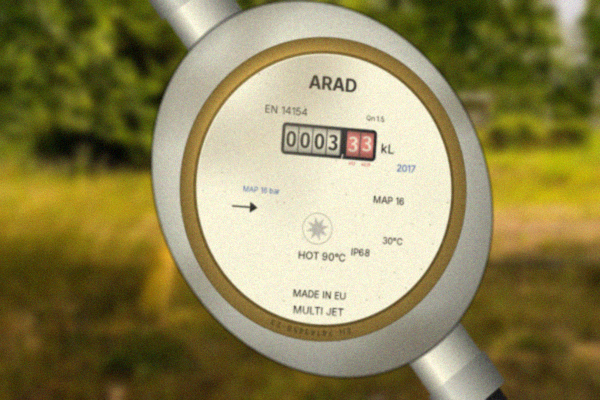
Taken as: 3.33 kL
